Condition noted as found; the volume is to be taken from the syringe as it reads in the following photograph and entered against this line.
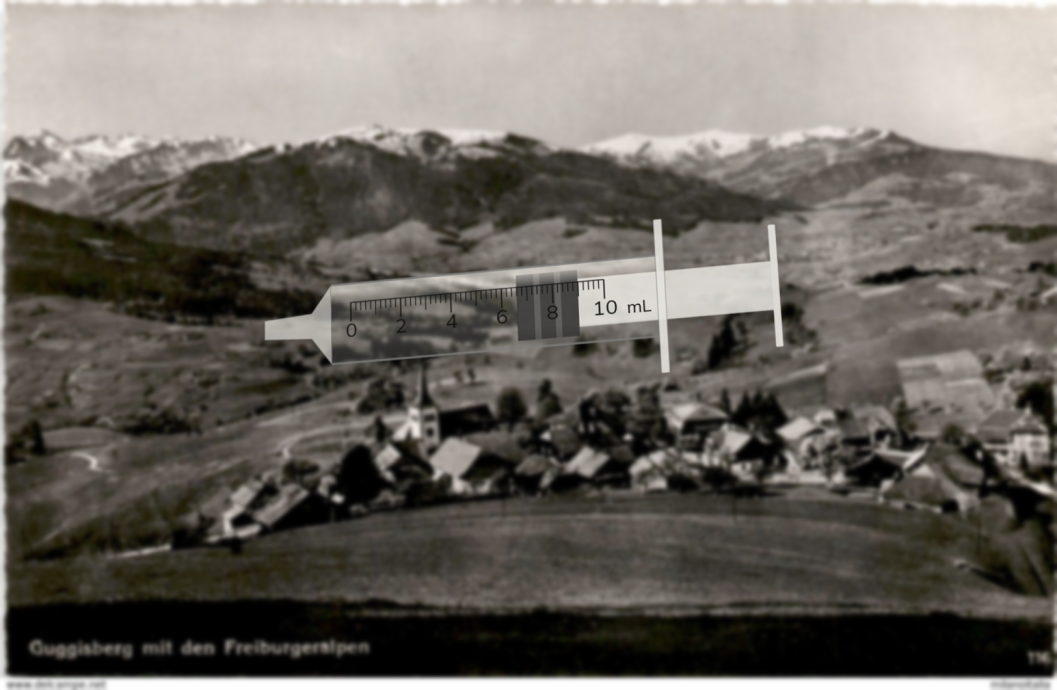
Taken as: 6.6 mL
